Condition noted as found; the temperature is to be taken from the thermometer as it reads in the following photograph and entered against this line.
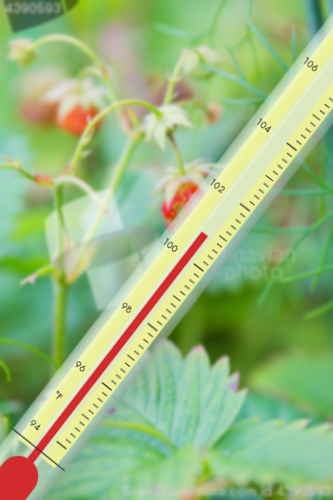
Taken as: 100.8 °F
